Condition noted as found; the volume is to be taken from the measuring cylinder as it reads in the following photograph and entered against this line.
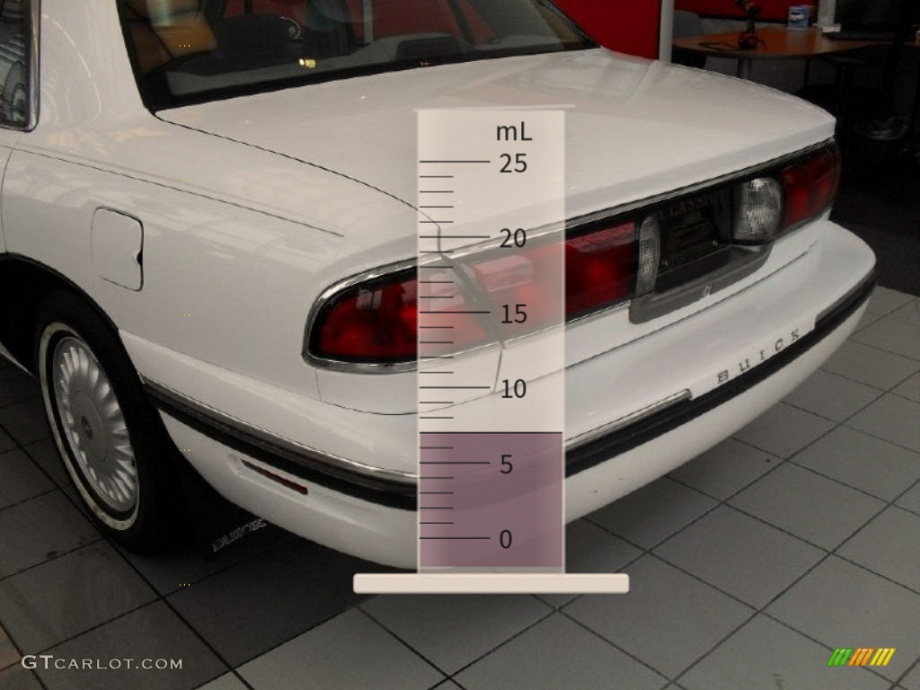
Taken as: 7 mL
